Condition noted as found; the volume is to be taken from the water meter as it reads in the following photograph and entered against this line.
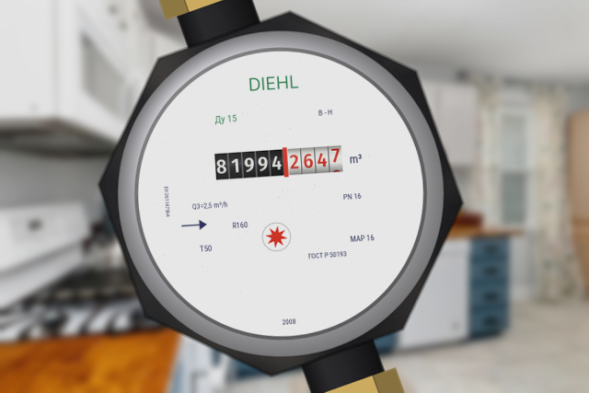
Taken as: 81994.2647 m³
